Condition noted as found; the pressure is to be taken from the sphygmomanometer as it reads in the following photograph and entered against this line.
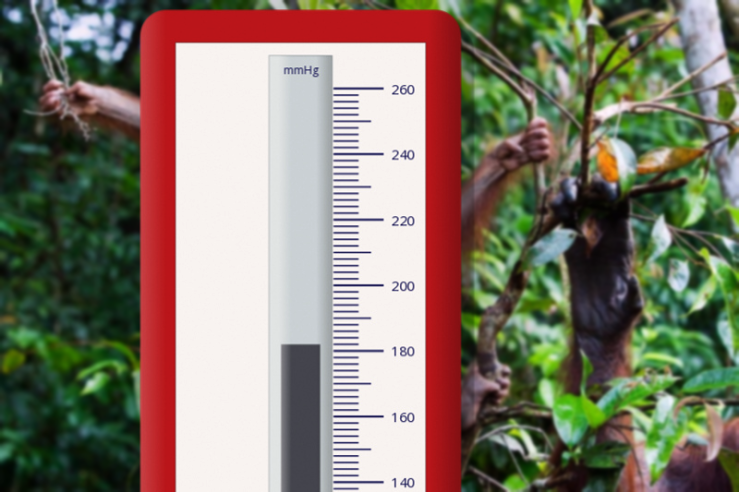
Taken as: 182 mmHg
